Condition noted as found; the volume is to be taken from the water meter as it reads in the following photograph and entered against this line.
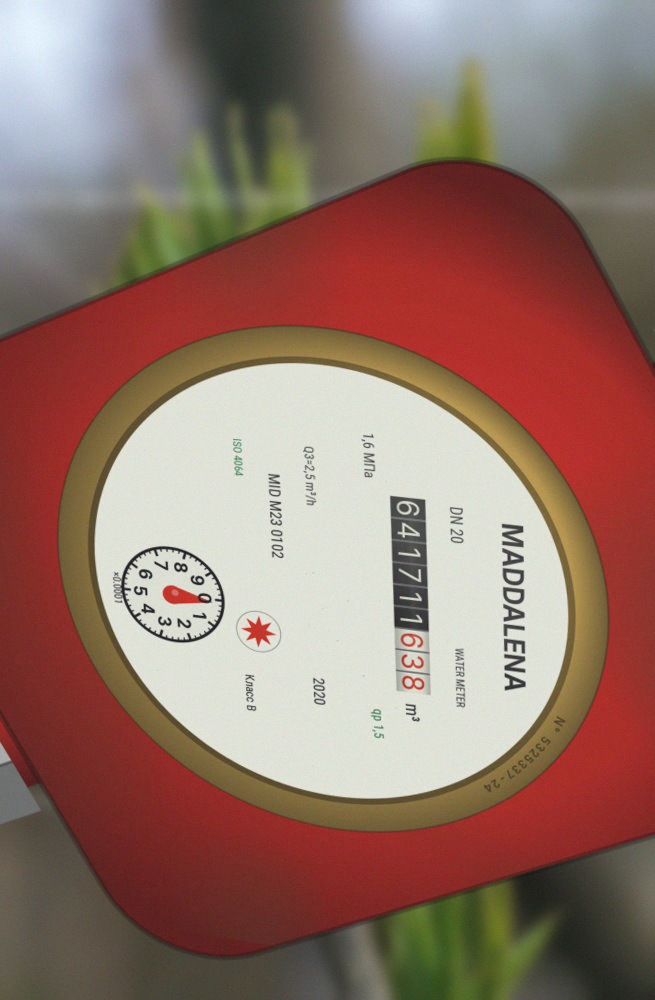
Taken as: 641711.6380 m³
